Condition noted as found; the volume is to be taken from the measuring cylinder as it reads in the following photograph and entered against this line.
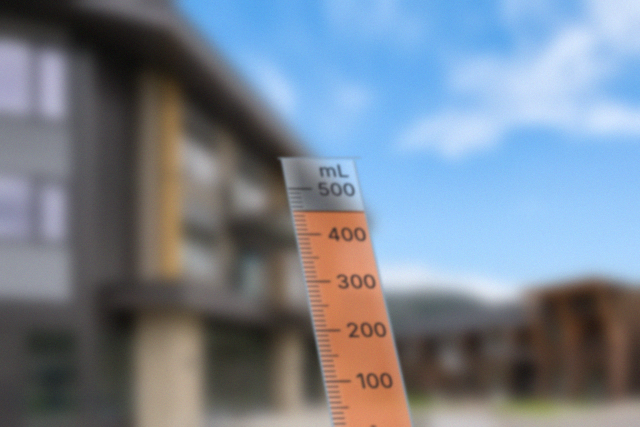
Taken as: 450 mL
